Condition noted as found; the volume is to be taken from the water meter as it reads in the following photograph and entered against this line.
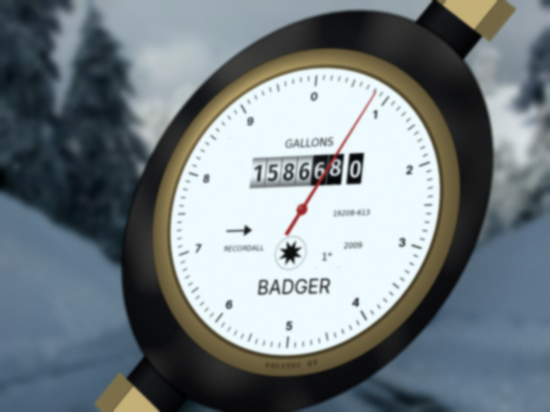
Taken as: 1586680.8 gal
